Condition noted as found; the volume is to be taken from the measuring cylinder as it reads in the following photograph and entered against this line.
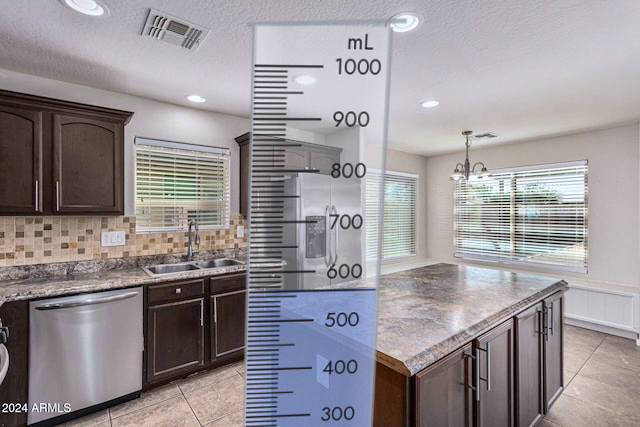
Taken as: 560 mL
